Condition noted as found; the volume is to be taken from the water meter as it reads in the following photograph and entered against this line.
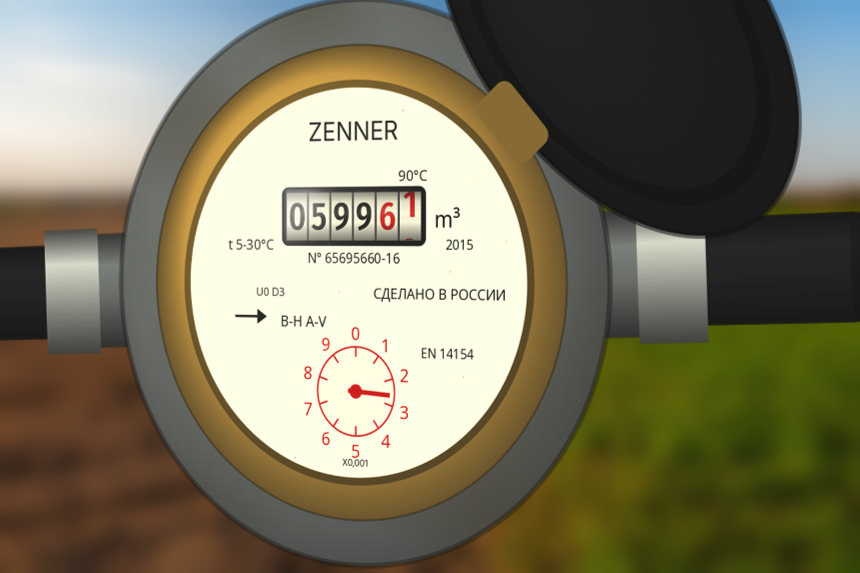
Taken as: 599.612 m³
